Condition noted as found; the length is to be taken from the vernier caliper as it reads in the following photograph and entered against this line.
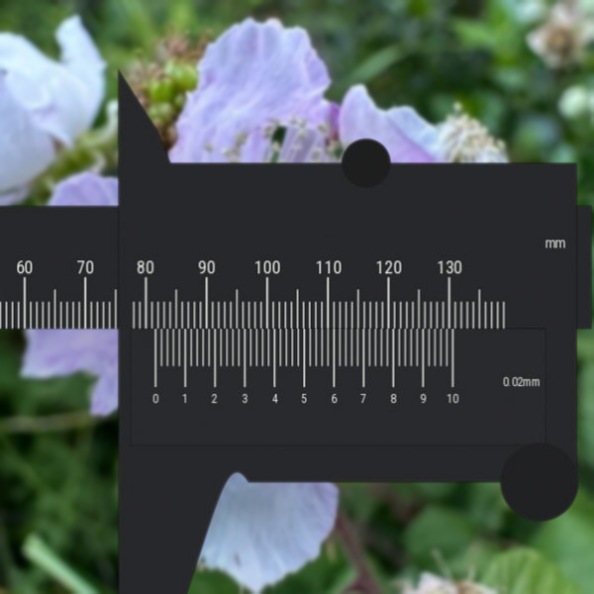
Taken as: 81.6 mm
